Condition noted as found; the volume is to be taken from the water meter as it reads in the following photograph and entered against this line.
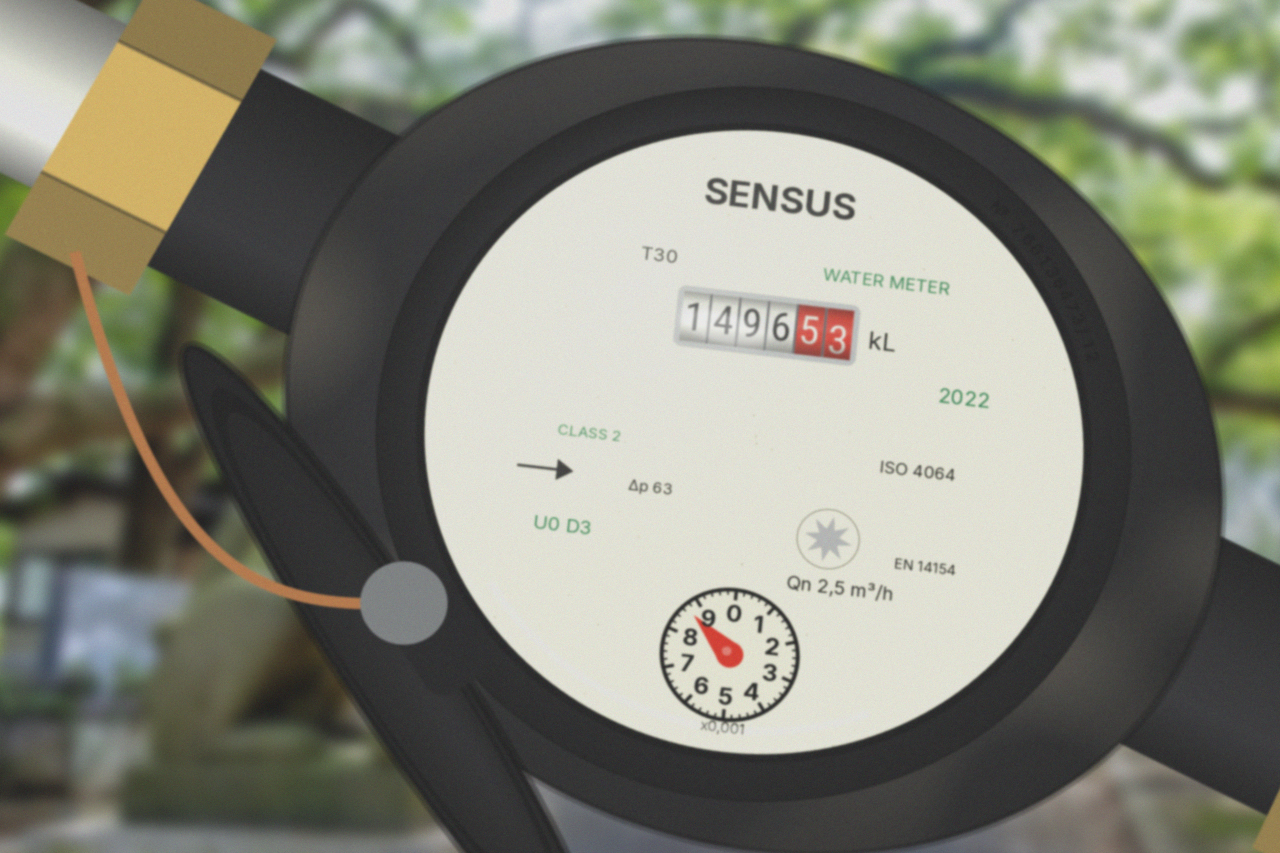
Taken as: 1496.528 kL
